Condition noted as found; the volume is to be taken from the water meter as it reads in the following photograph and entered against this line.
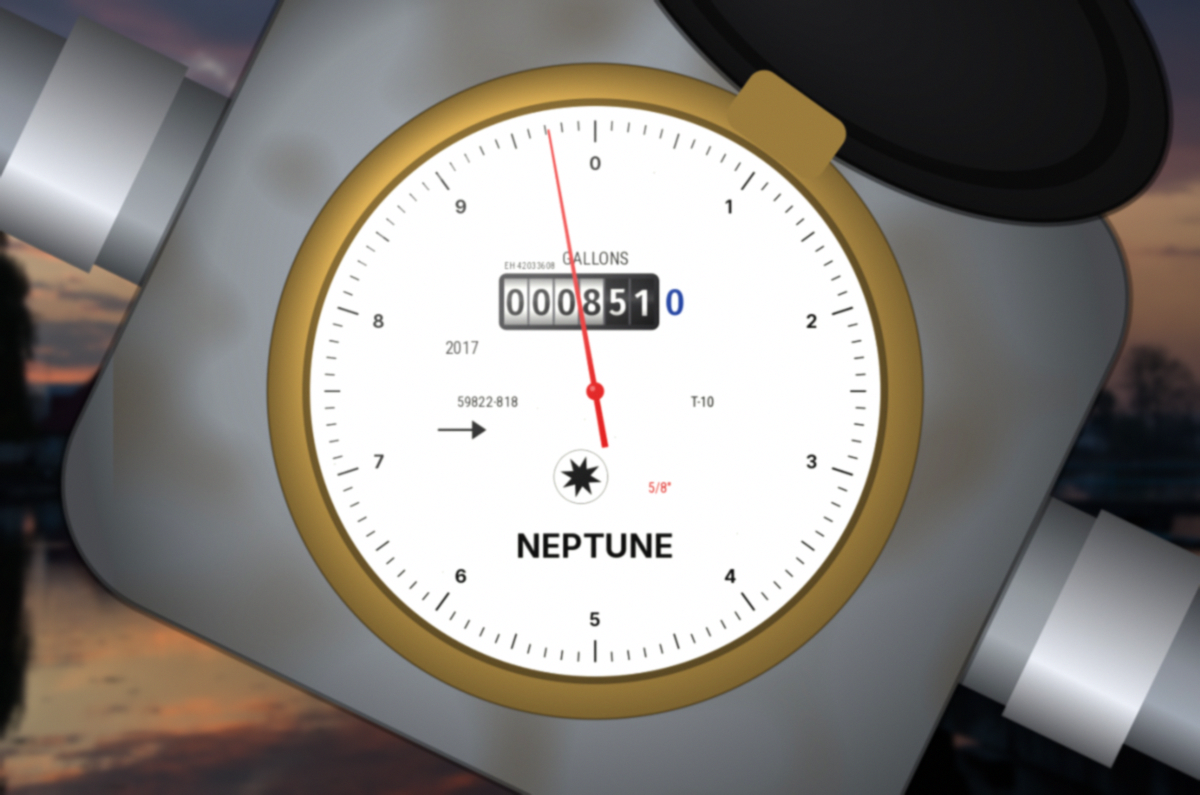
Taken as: 8509.7 gal
